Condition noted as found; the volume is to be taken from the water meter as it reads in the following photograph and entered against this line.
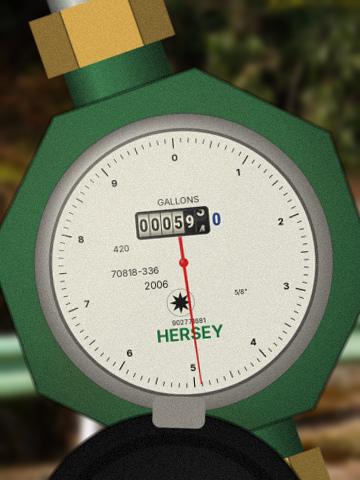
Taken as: 5934.9 gal
